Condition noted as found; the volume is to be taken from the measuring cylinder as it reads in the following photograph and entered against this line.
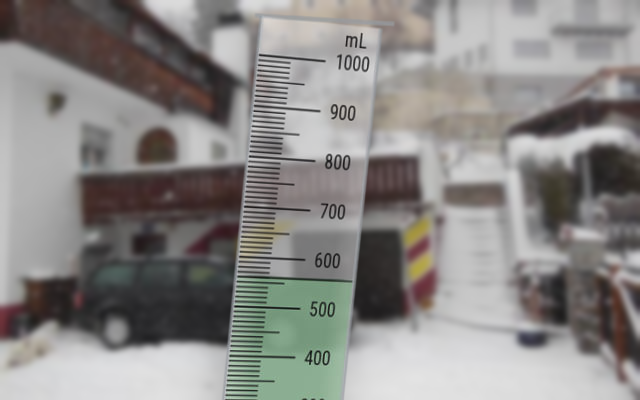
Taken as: 560 mL
